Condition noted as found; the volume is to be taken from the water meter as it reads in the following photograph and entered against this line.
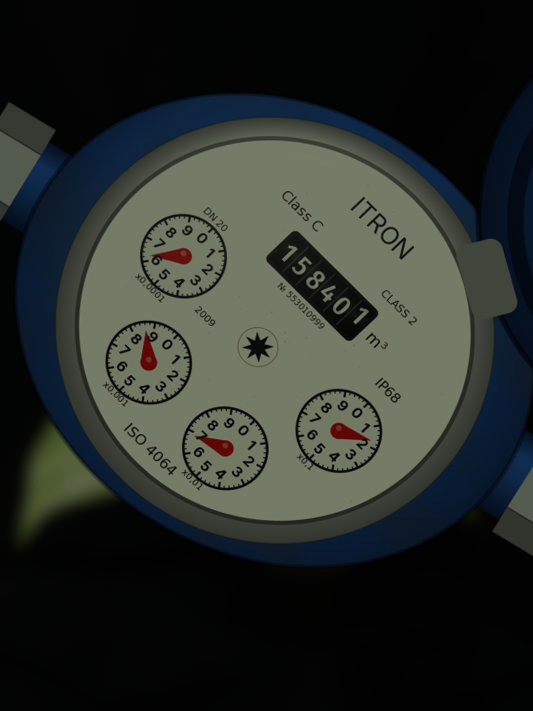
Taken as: 158401.1686 m³
